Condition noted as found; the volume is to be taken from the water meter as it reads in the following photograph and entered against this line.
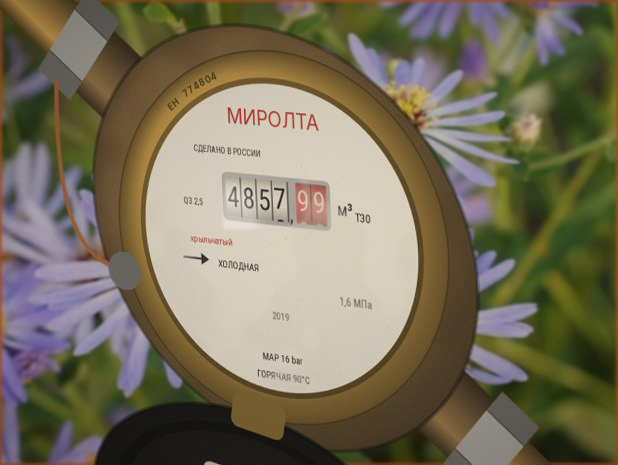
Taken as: 4857.99 m³
